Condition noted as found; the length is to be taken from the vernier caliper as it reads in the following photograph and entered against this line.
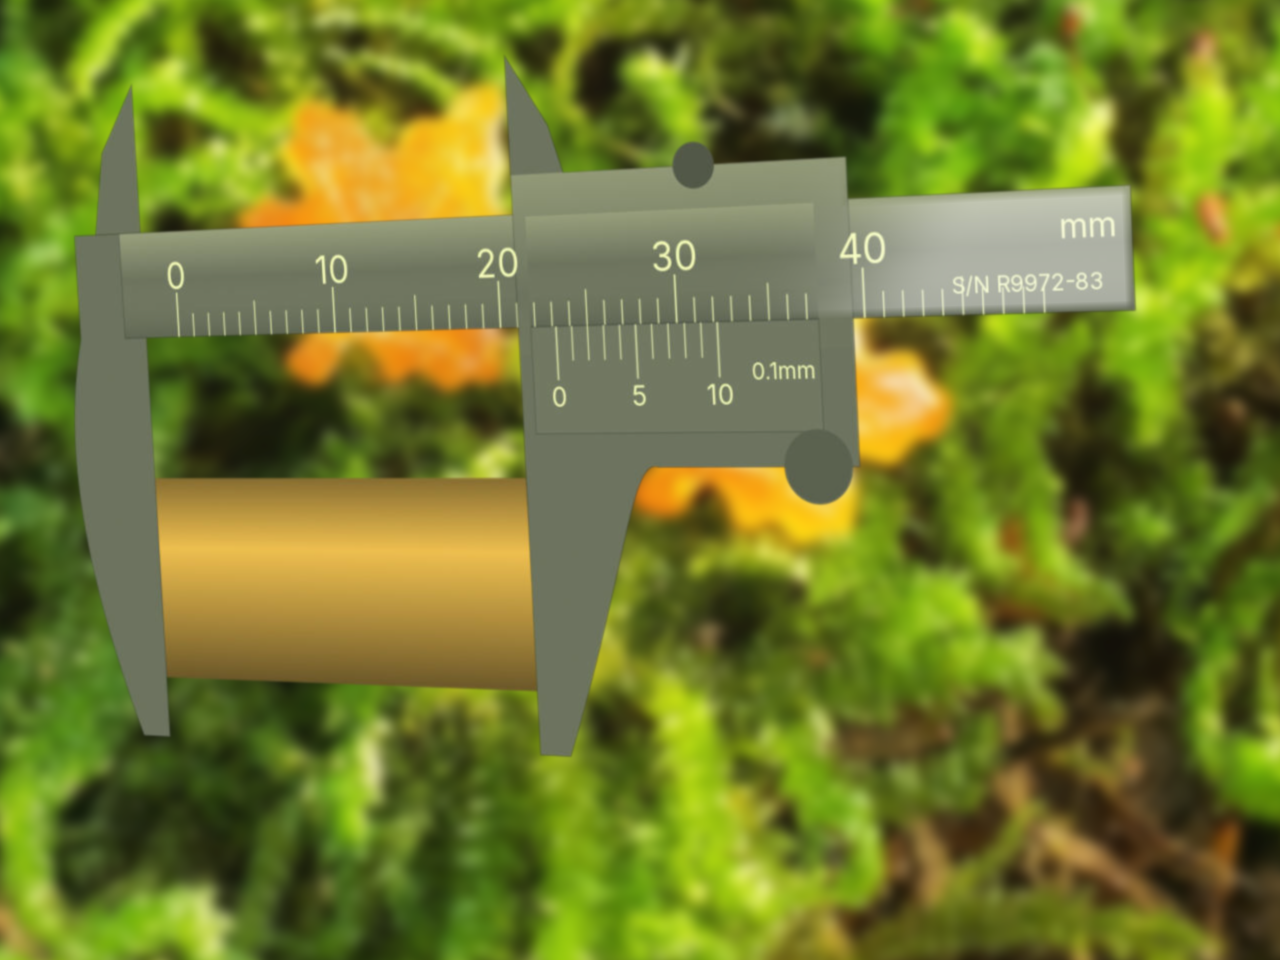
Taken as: 23.2 mm
